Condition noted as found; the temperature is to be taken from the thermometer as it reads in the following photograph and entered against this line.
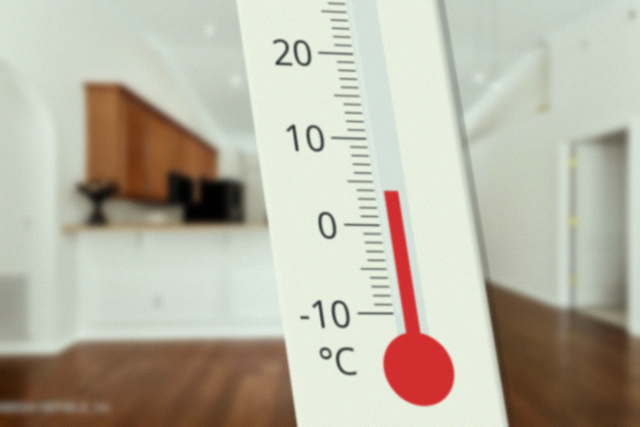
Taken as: 4 °C
